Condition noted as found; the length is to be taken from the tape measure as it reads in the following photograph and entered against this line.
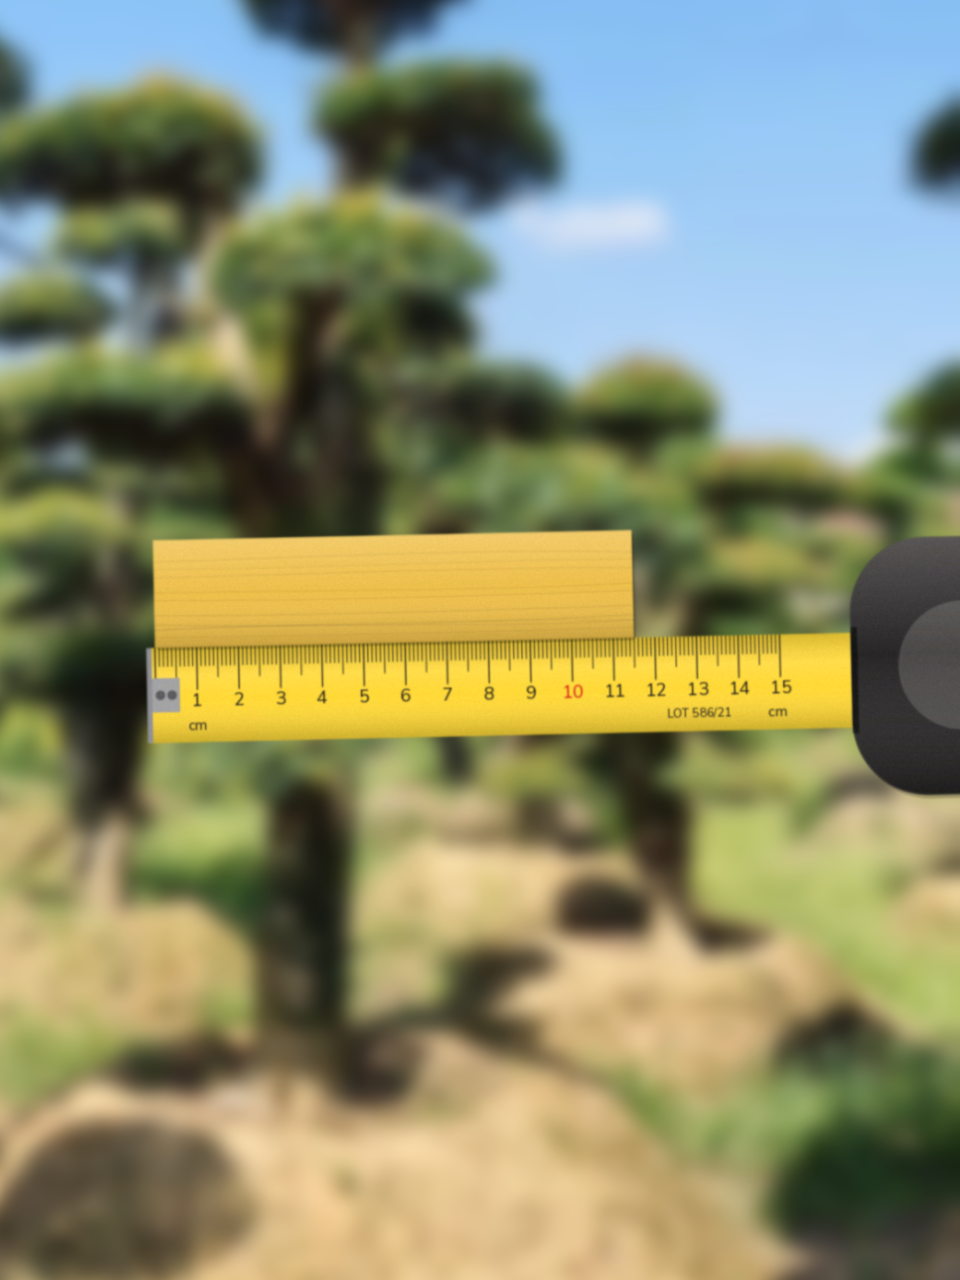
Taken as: 11.5 cm
